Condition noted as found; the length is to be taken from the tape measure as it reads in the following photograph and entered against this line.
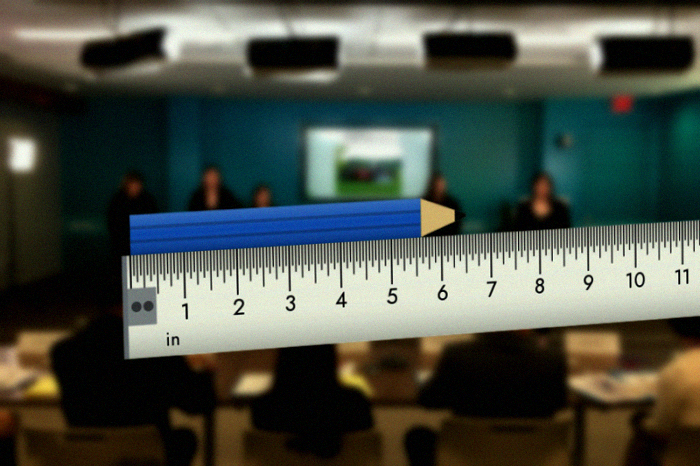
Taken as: 6.5 in
